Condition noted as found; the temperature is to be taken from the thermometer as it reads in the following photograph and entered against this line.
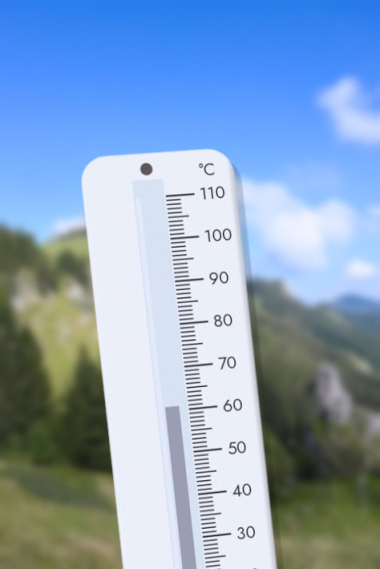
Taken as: 61 °C
